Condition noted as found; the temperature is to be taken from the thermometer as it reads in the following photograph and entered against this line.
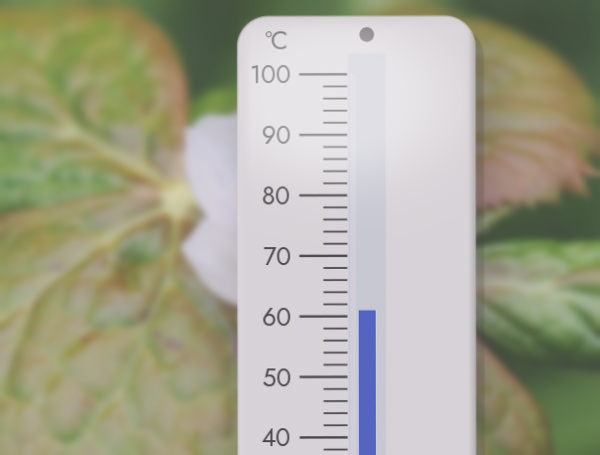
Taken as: 61 °C
